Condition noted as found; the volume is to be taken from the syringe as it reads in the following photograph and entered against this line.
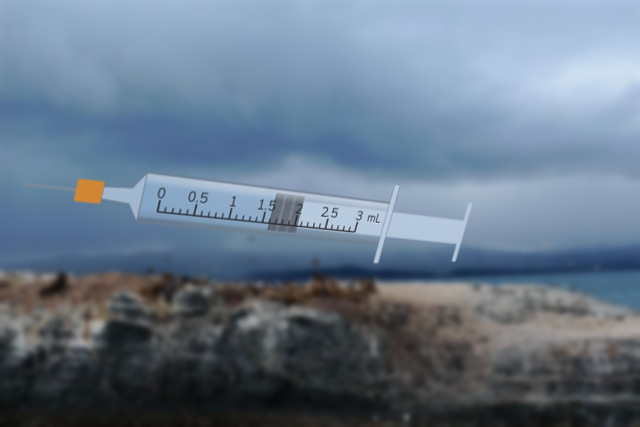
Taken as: 1.6 mL
